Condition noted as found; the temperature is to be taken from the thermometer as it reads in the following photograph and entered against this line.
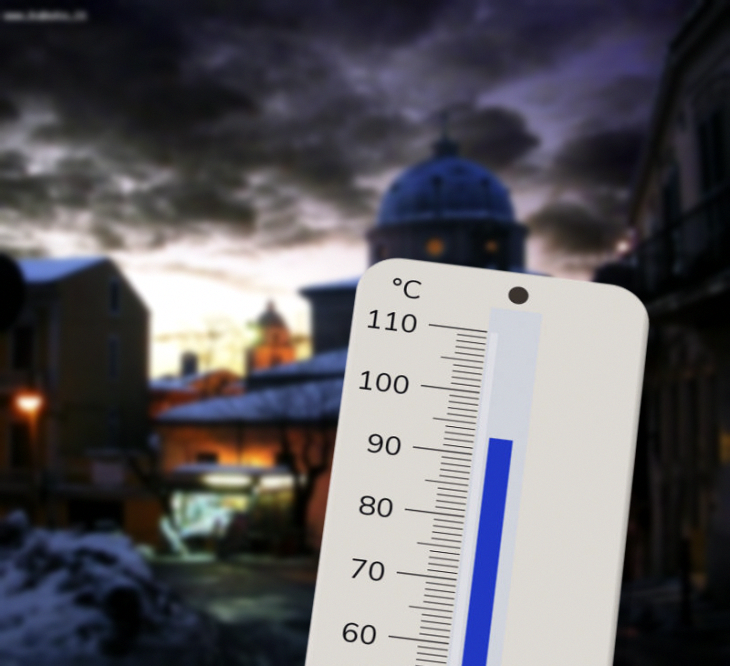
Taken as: 93 °C
